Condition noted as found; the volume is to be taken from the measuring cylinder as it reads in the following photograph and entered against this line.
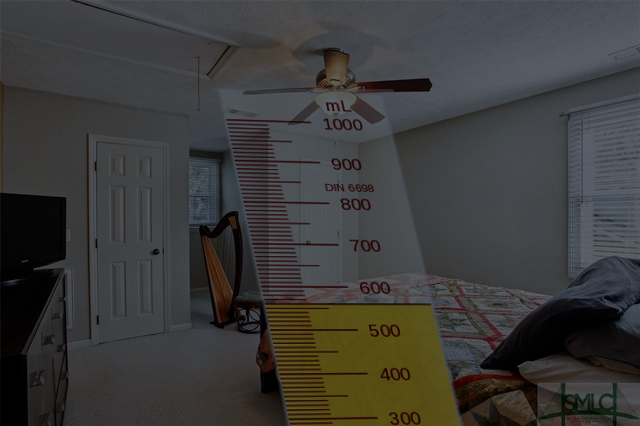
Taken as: 560 mL
